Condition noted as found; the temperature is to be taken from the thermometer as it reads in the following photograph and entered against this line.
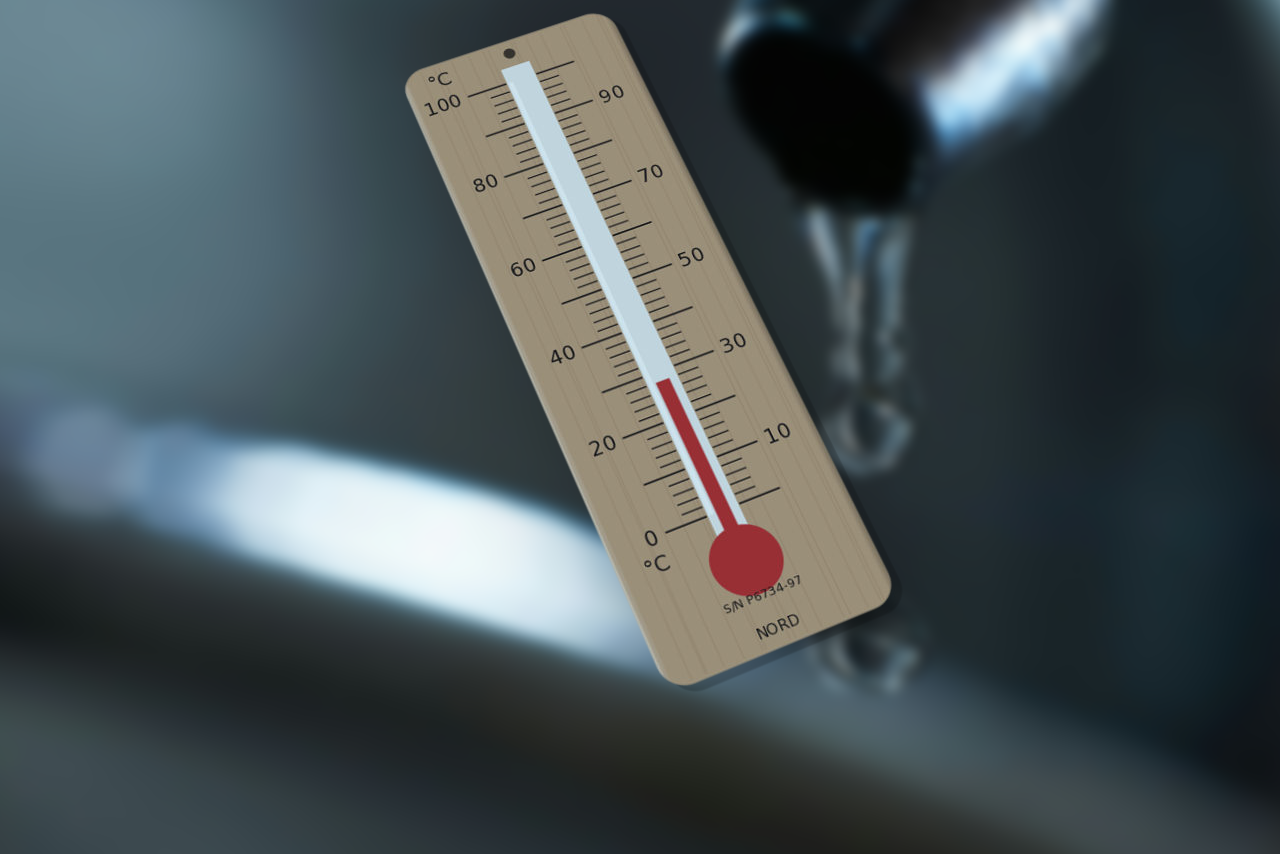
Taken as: 28 °C
